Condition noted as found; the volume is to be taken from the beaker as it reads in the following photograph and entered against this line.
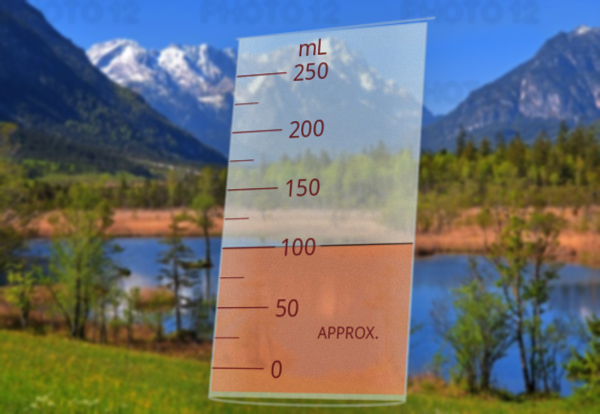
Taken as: 100 mL
